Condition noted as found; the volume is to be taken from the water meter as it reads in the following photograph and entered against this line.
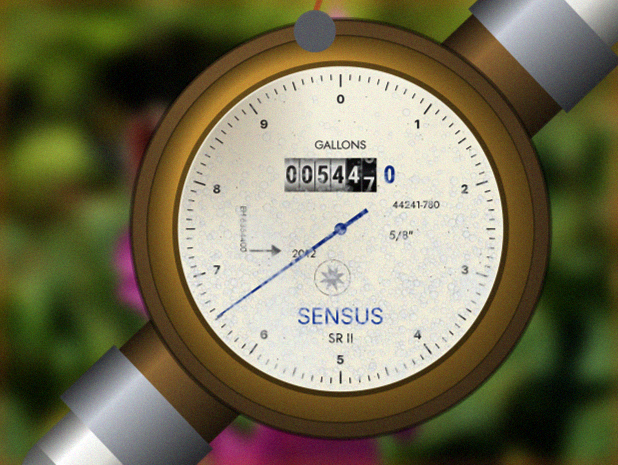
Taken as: 54466.5 gal
